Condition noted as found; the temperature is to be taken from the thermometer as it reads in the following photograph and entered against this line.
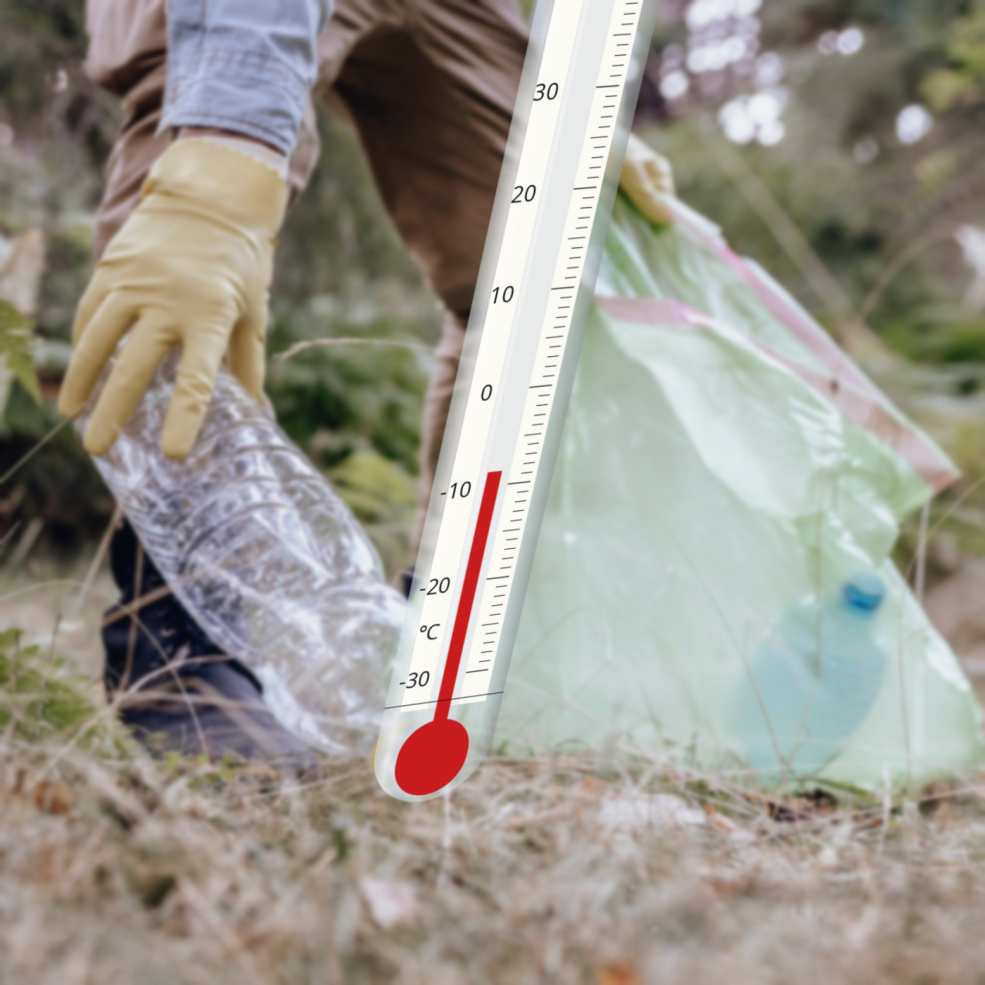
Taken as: -8.5 °C
